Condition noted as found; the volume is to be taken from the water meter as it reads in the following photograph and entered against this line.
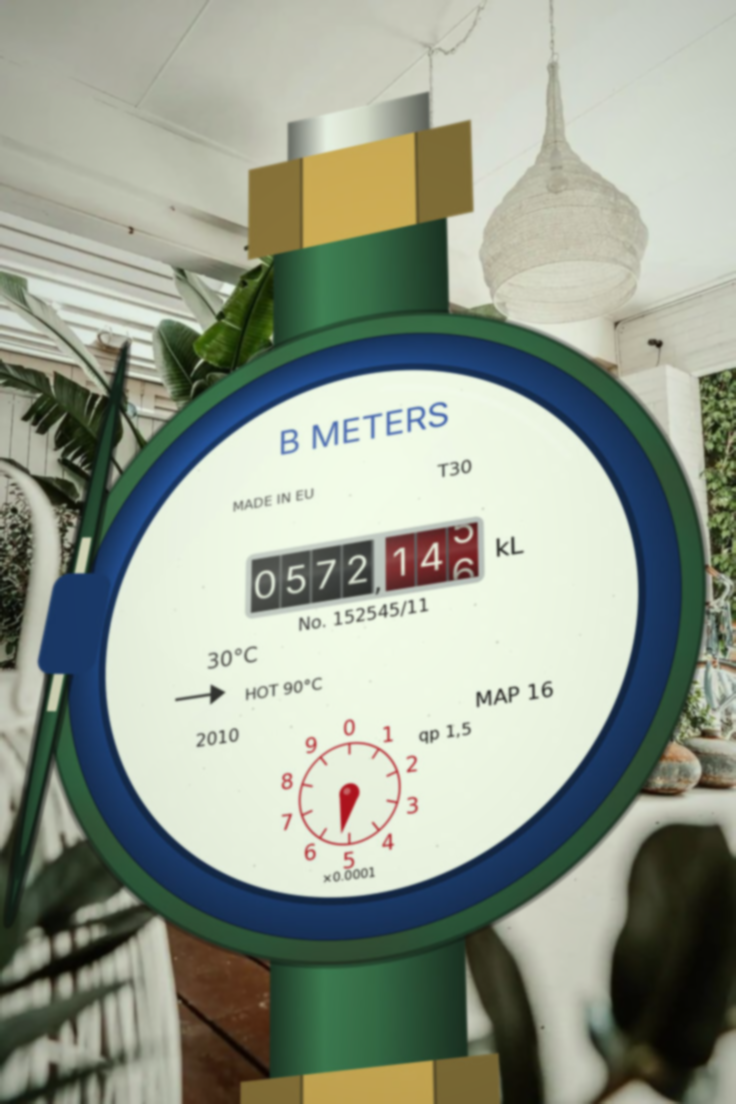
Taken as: 572.1455 kL
